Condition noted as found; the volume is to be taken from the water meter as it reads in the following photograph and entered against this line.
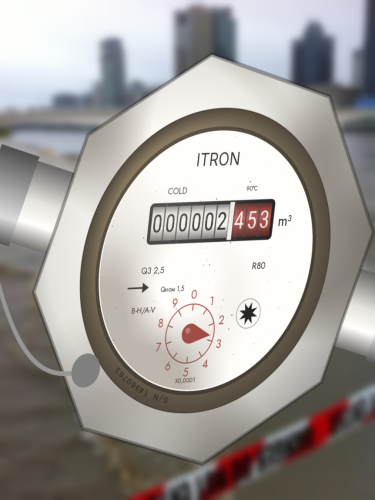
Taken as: 2.4532 m³
